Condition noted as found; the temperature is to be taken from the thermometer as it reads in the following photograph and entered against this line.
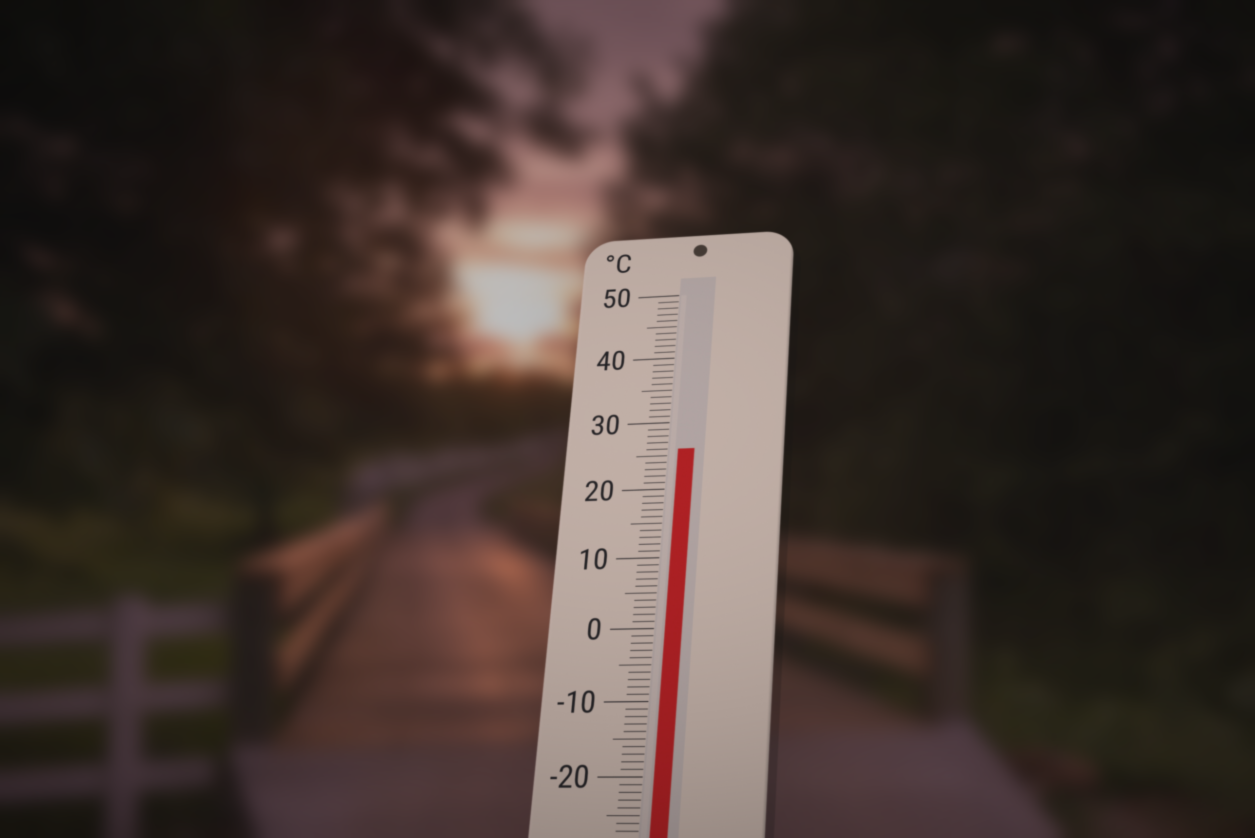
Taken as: 26 °C
